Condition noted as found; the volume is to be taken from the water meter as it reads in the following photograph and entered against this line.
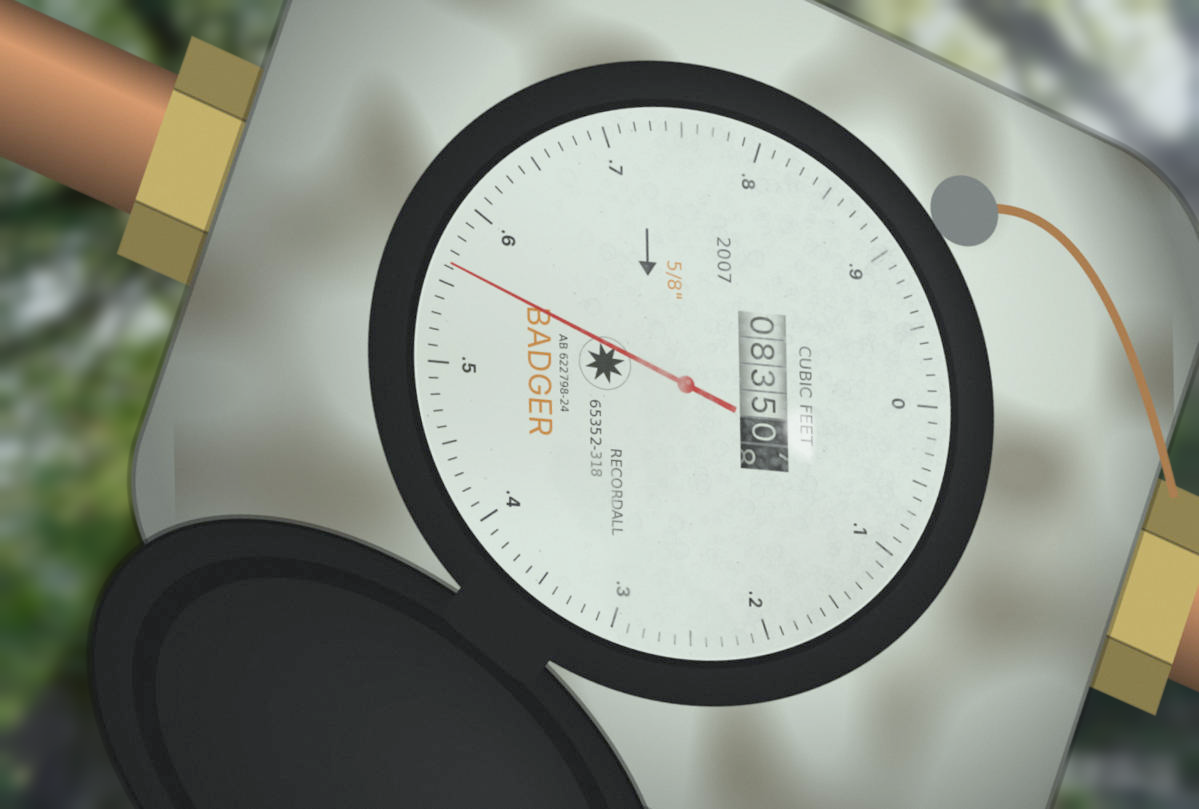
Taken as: 83507.56 ft³
